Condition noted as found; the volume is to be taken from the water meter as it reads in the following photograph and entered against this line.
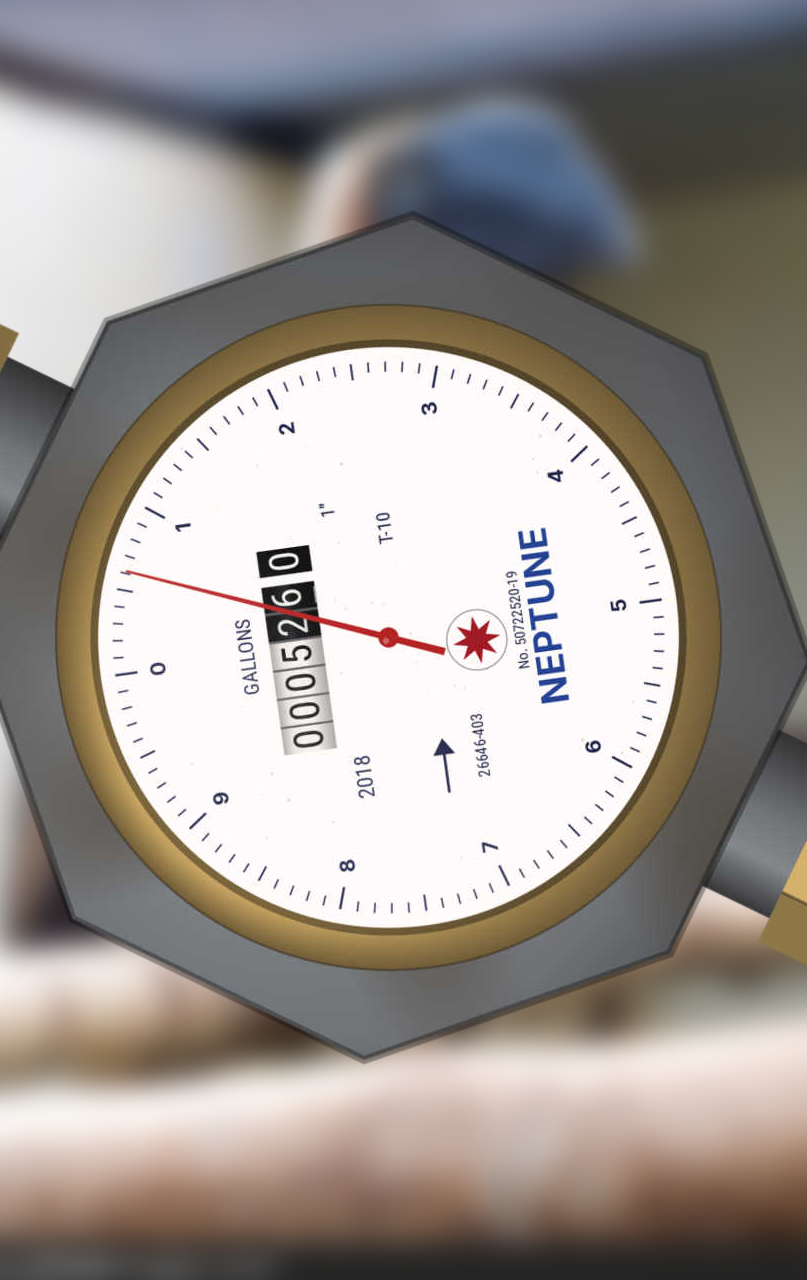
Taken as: 5260.6 gal
